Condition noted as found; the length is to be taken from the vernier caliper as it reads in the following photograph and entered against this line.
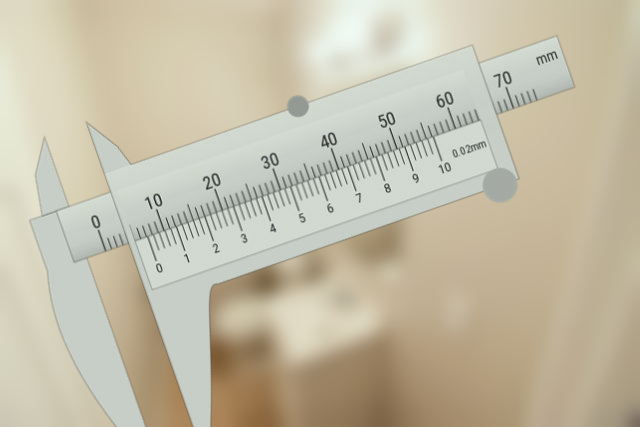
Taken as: 7.2 mm
